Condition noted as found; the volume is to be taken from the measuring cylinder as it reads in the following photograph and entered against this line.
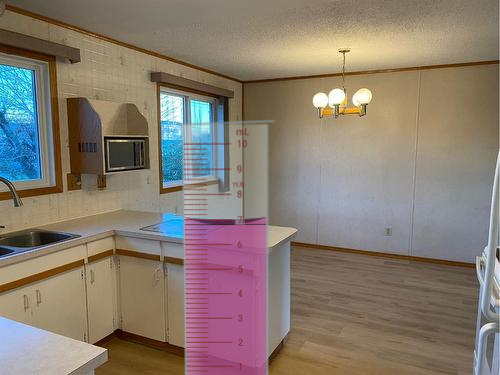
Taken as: 6.8 mL
